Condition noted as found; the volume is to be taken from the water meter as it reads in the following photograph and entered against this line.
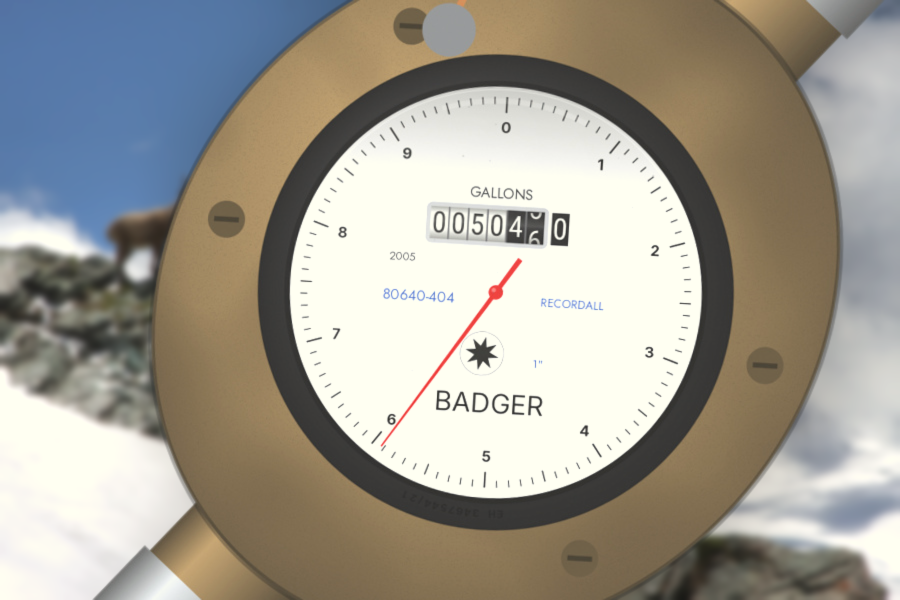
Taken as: 50455.9 gal
